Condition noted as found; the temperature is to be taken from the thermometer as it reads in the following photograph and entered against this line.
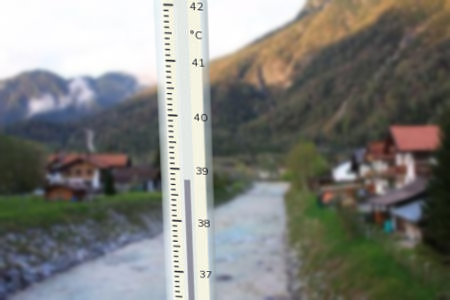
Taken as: 38.8 °C
